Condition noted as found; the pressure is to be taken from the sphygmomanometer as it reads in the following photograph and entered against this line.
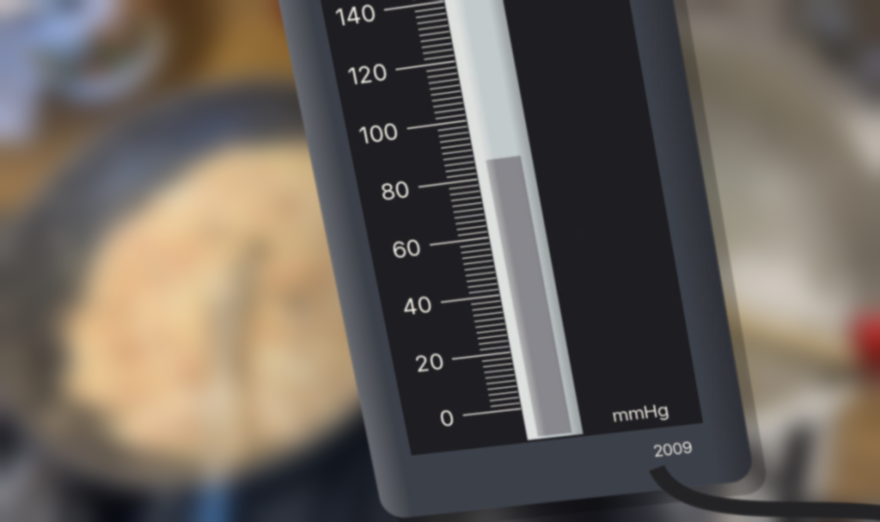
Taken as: 86 mmHg
